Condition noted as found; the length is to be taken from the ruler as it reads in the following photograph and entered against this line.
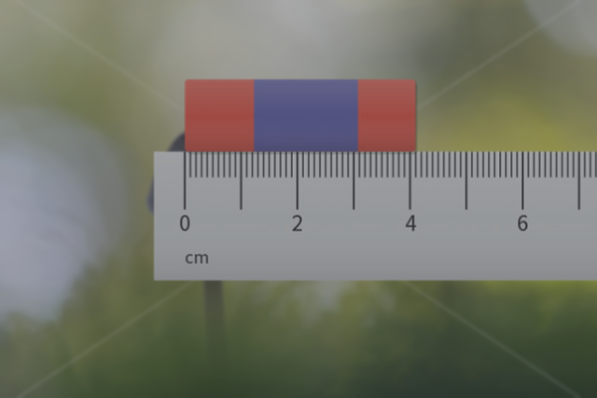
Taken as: 4.1 cm
